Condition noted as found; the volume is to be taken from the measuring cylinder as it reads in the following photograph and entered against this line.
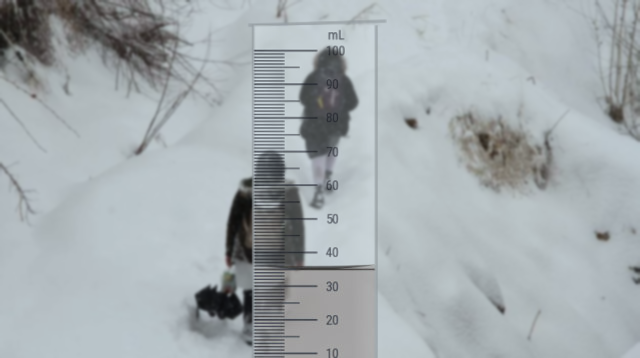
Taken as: 35 mL
